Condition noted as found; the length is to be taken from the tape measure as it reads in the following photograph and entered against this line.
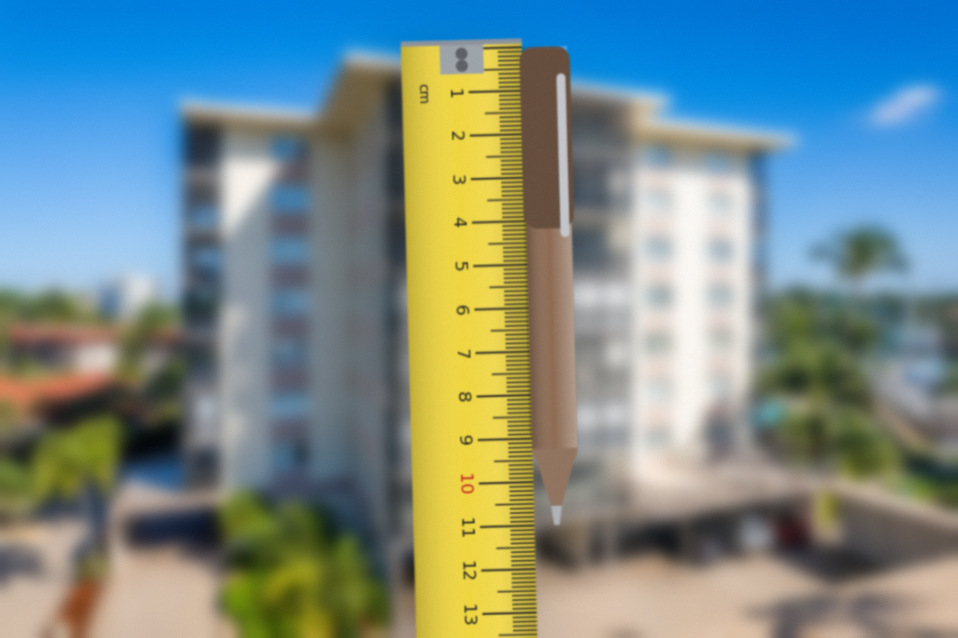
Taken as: 11 cm
